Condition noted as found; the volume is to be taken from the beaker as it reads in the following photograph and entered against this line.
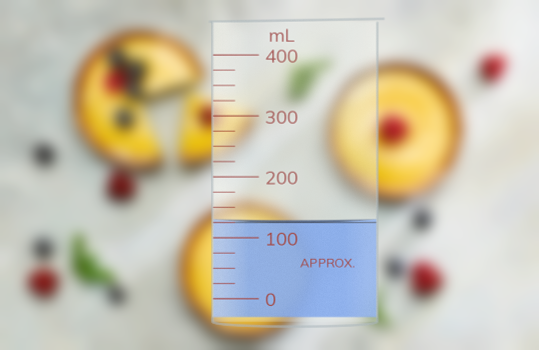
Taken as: 125 mL
